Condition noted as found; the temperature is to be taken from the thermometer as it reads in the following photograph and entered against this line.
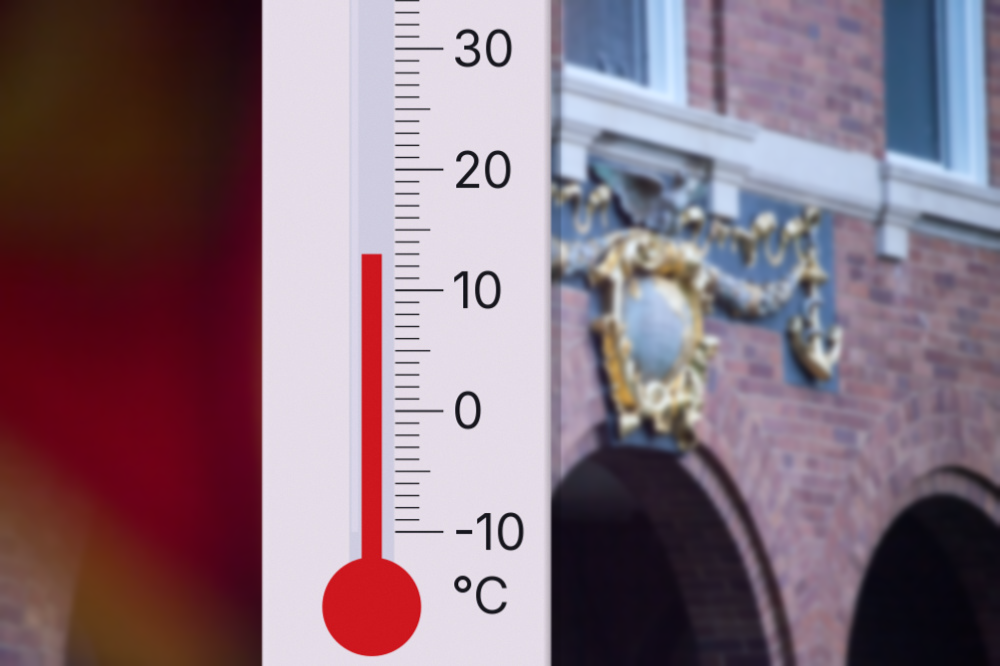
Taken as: 13 °C
